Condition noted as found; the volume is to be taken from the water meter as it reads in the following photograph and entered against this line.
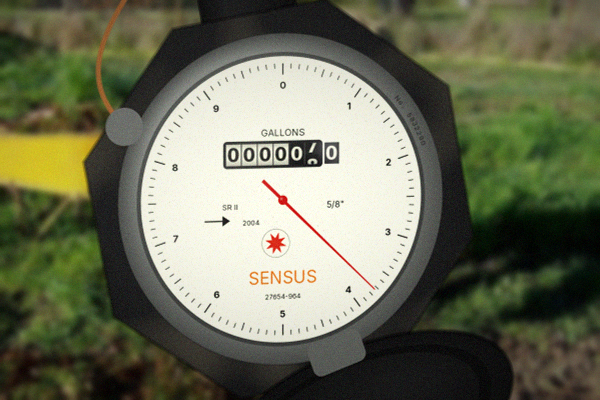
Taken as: 73.7 gal
